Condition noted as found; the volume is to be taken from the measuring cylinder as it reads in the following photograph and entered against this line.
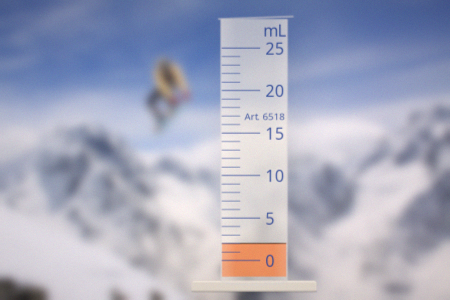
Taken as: 2 mL
